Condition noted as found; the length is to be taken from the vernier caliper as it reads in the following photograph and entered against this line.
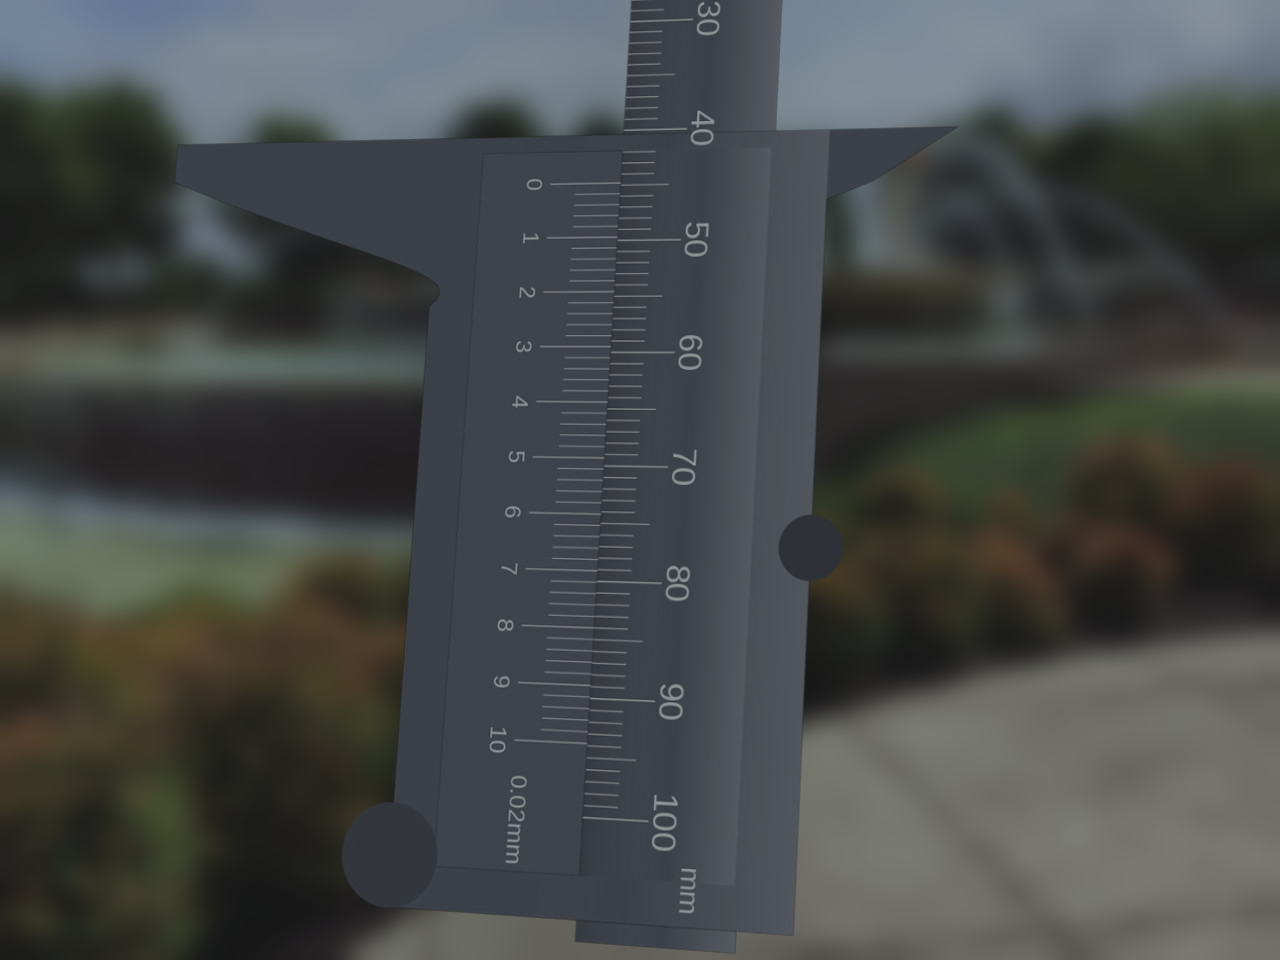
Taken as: 44.8 mm
